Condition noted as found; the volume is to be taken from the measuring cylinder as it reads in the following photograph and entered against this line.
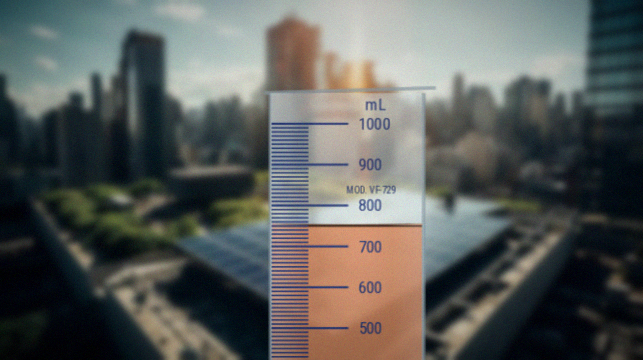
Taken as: 750 mL
